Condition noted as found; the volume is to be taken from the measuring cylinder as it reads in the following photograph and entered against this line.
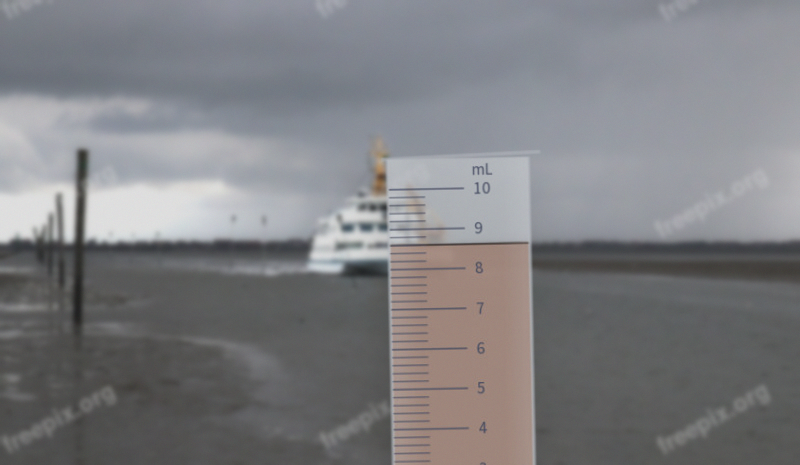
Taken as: 8.6 mL
